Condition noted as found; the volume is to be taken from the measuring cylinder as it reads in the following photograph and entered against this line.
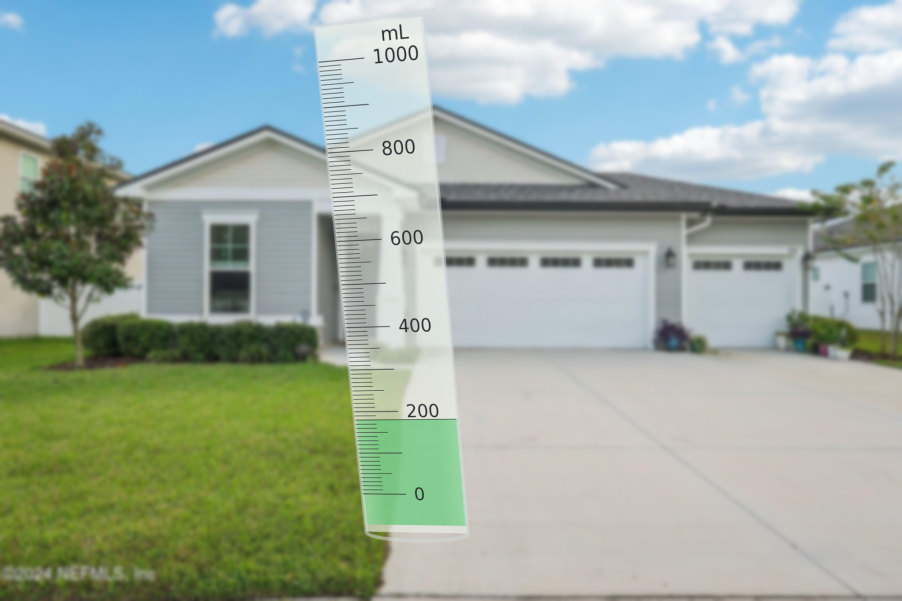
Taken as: 180 mL
